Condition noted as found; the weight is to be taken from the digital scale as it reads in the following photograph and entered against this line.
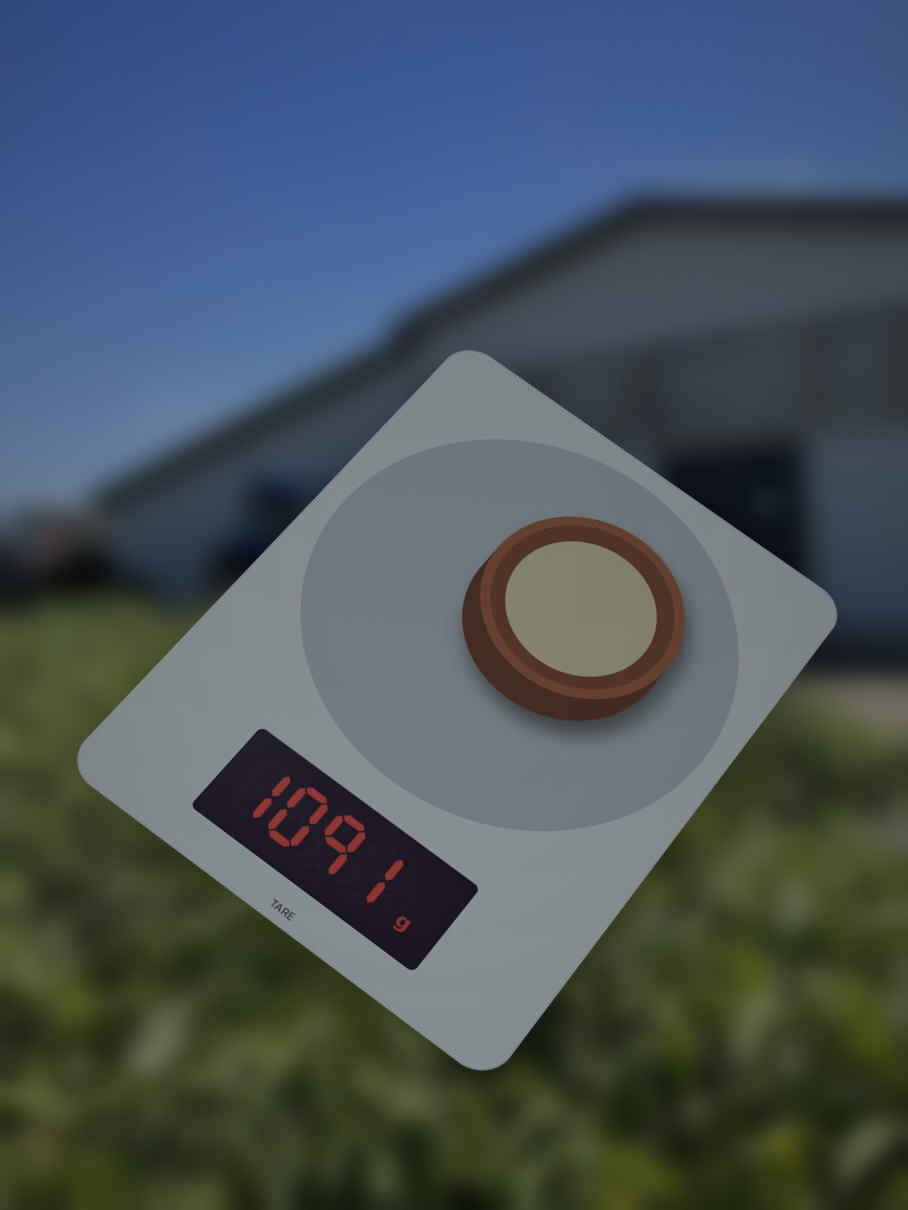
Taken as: 1091 g
